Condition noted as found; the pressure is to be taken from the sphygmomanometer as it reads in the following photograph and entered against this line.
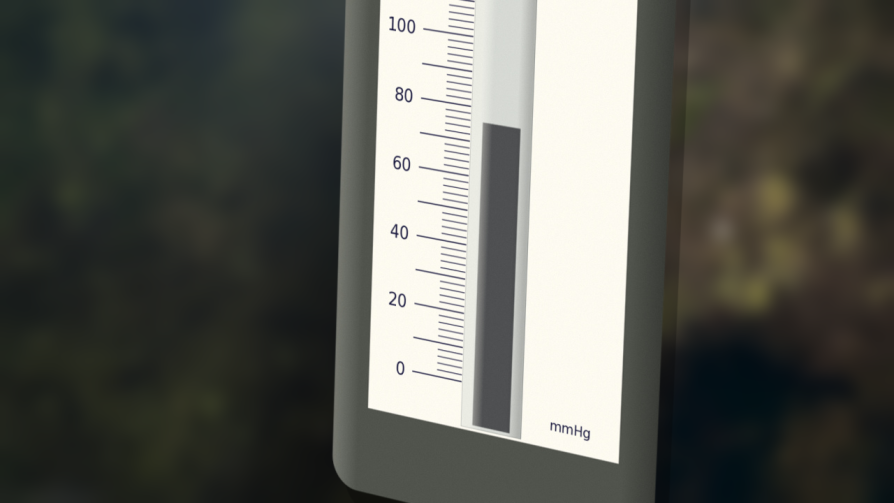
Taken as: 76 mmHg
